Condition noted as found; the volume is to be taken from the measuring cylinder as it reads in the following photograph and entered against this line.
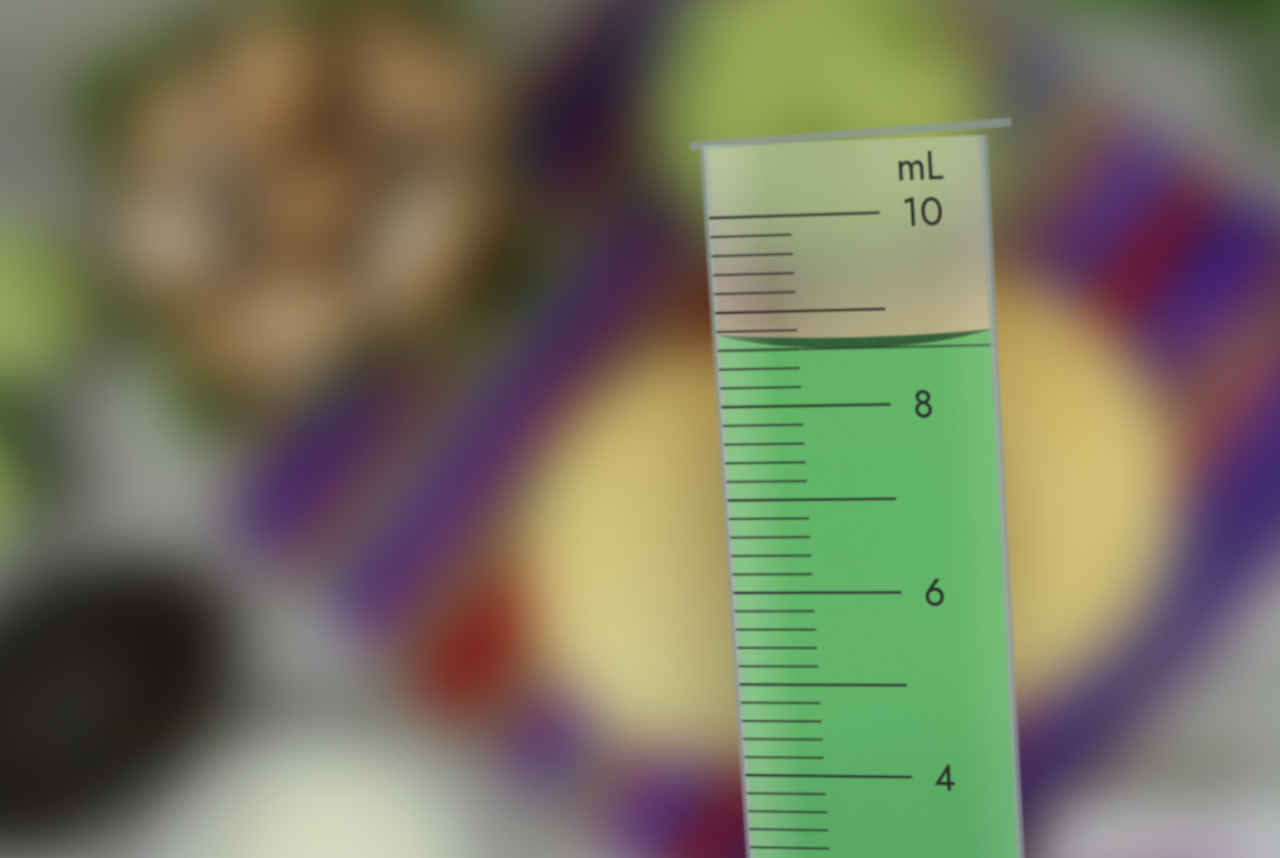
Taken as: 8.6 mL
